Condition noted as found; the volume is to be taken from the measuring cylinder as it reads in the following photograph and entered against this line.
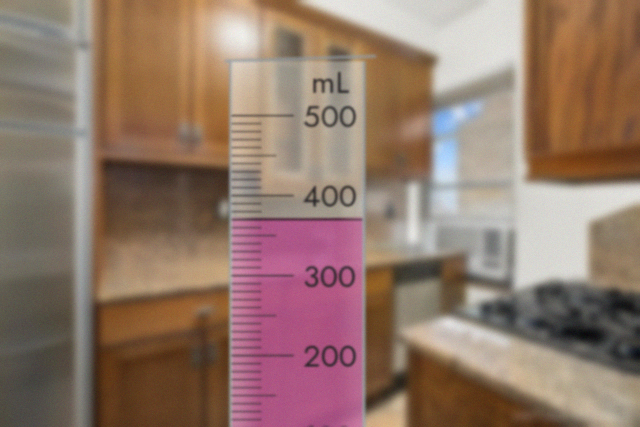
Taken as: 370 mL
